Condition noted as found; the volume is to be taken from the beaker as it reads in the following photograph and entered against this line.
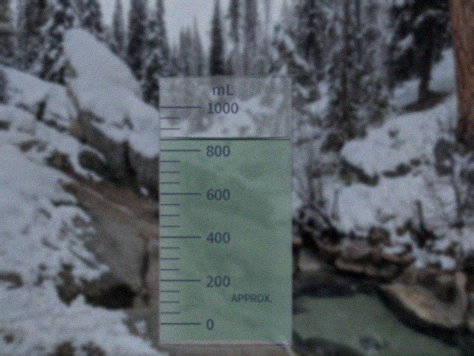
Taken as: 850 mL
